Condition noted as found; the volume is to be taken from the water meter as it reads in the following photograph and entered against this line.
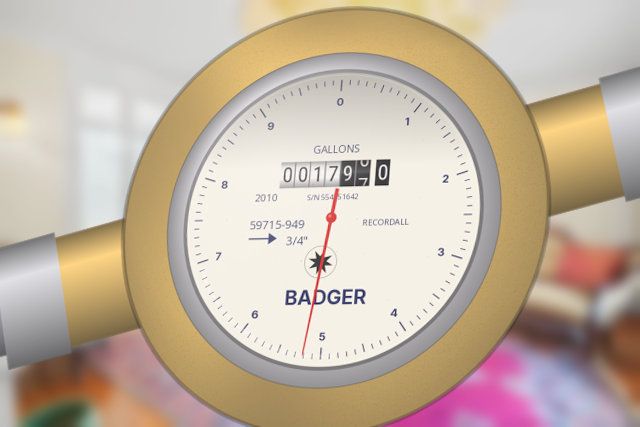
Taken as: 17965.2 gal
